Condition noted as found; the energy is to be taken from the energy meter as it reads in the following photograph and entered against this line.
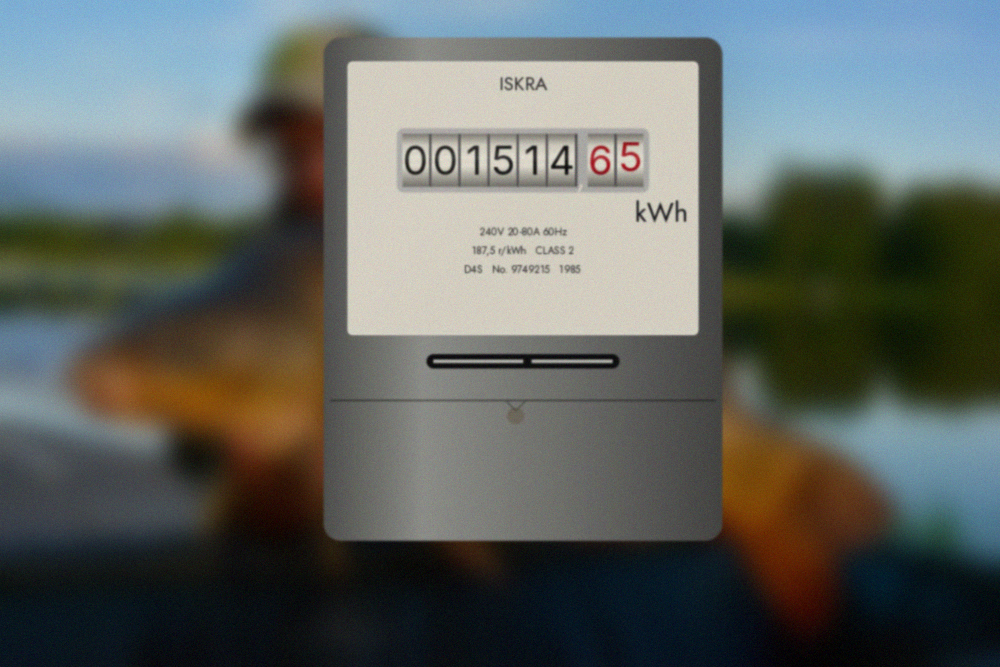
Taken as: 1514.65 kWh
